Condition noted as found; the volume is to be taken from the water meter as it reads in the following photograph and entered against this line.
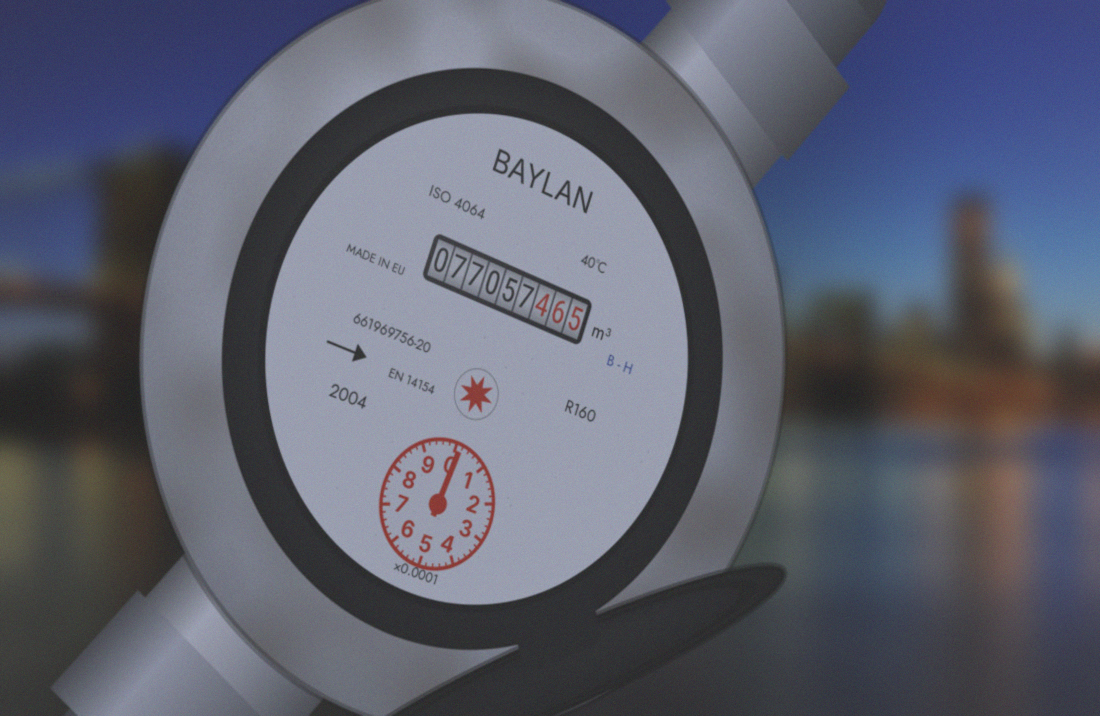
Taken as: 77057.4650 m³
